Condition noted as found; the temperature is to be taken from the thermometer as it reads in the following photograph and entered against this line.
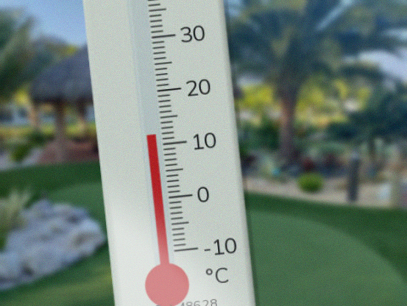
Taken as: 12 °C
